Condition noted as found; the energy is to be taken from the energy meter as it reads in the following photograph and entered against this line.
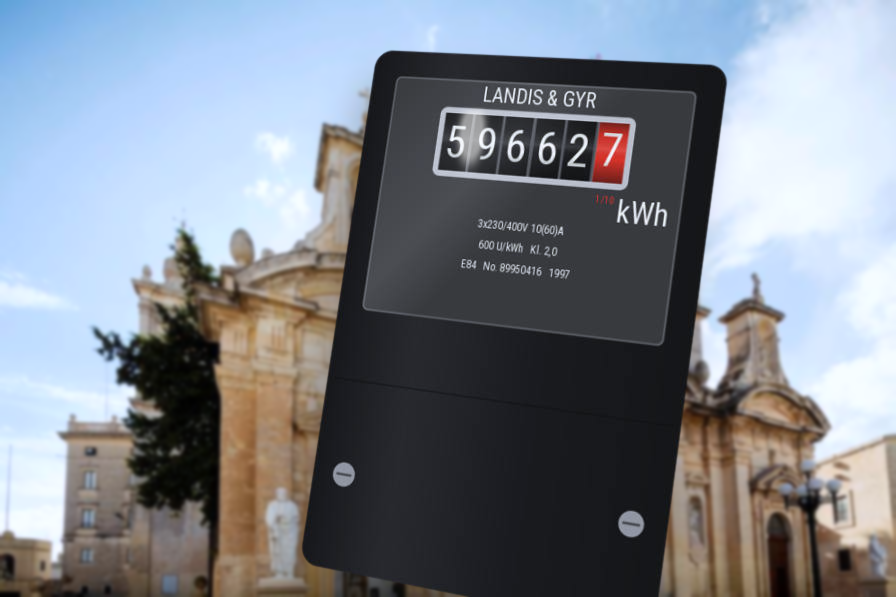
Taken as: 59662.7 kWh
